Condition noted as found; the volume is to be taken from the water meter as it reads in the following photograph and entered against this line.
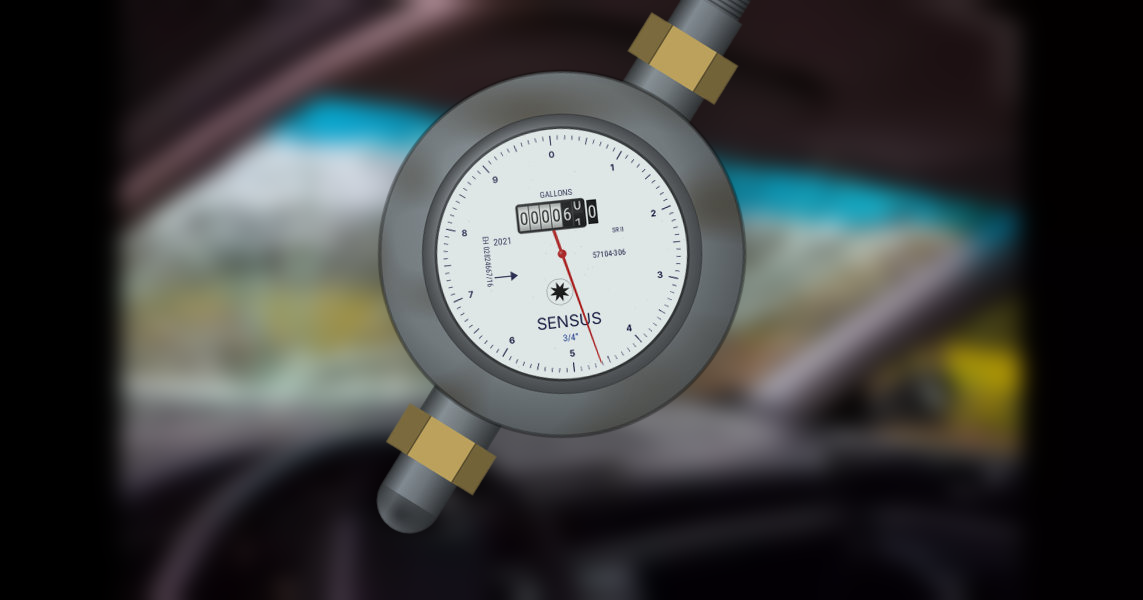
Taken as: 604.6 gal
